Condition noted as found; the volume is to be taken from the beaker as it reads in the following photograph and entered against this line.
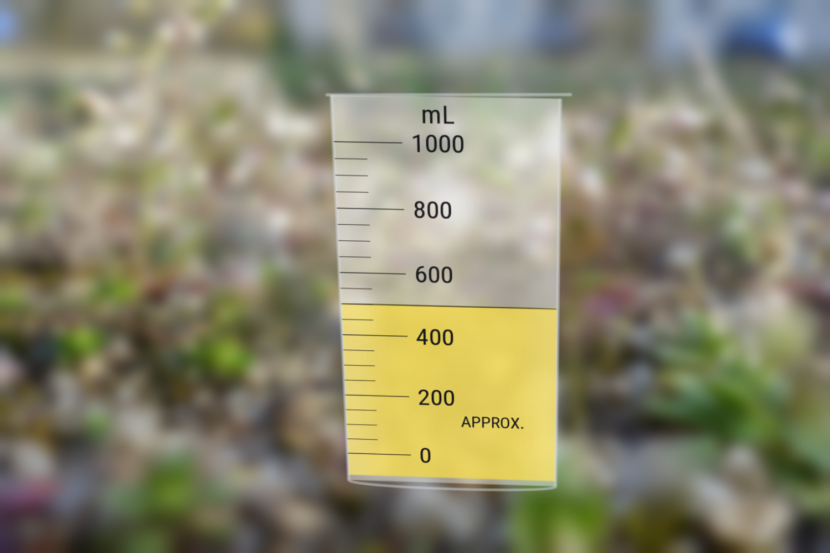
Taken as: 500 mL
